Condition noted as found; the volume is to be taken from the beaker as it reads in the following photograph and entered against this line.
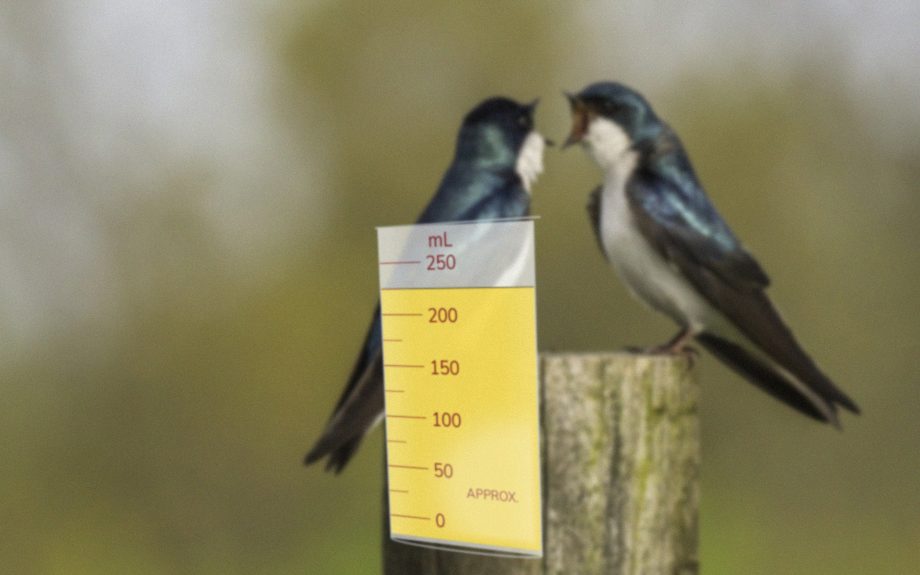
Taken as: 225 mL
